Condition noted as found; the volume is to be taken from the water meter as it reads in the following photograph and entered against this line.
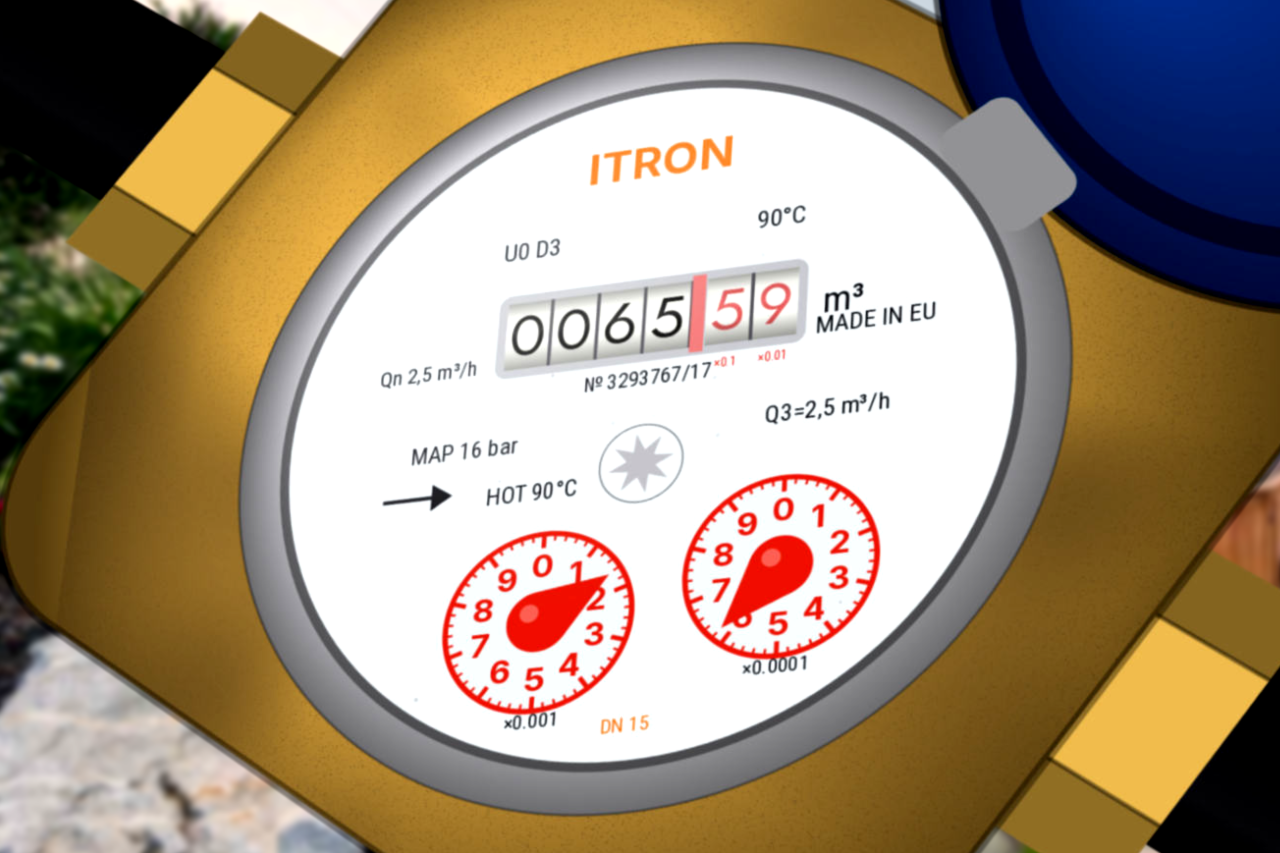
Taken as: 65.5916 m³
